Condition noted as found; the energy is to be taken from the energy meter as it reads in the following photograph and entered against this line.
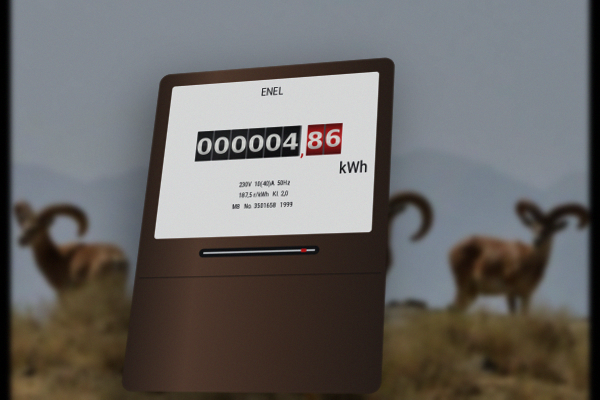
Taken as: 4.86 kWh
